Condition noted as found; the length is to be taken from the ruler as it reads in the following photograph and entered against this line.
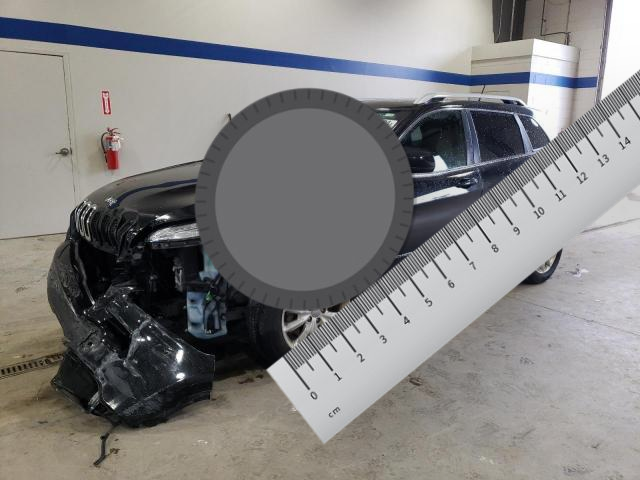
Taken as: 7.5 cm
